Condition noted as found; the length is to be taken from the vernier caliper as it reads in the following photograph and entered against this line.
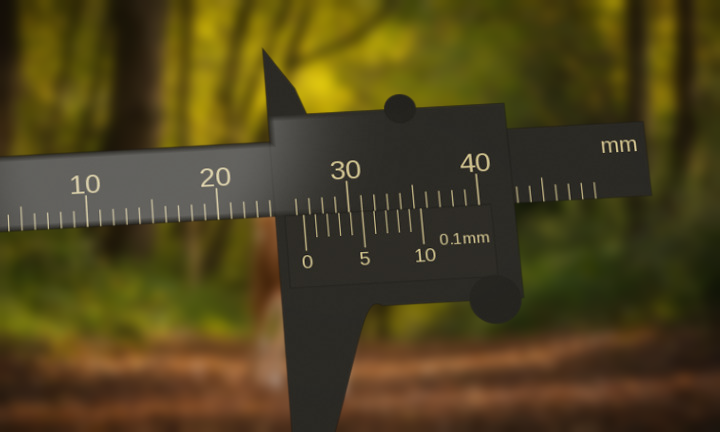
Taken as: 26.5 mm
